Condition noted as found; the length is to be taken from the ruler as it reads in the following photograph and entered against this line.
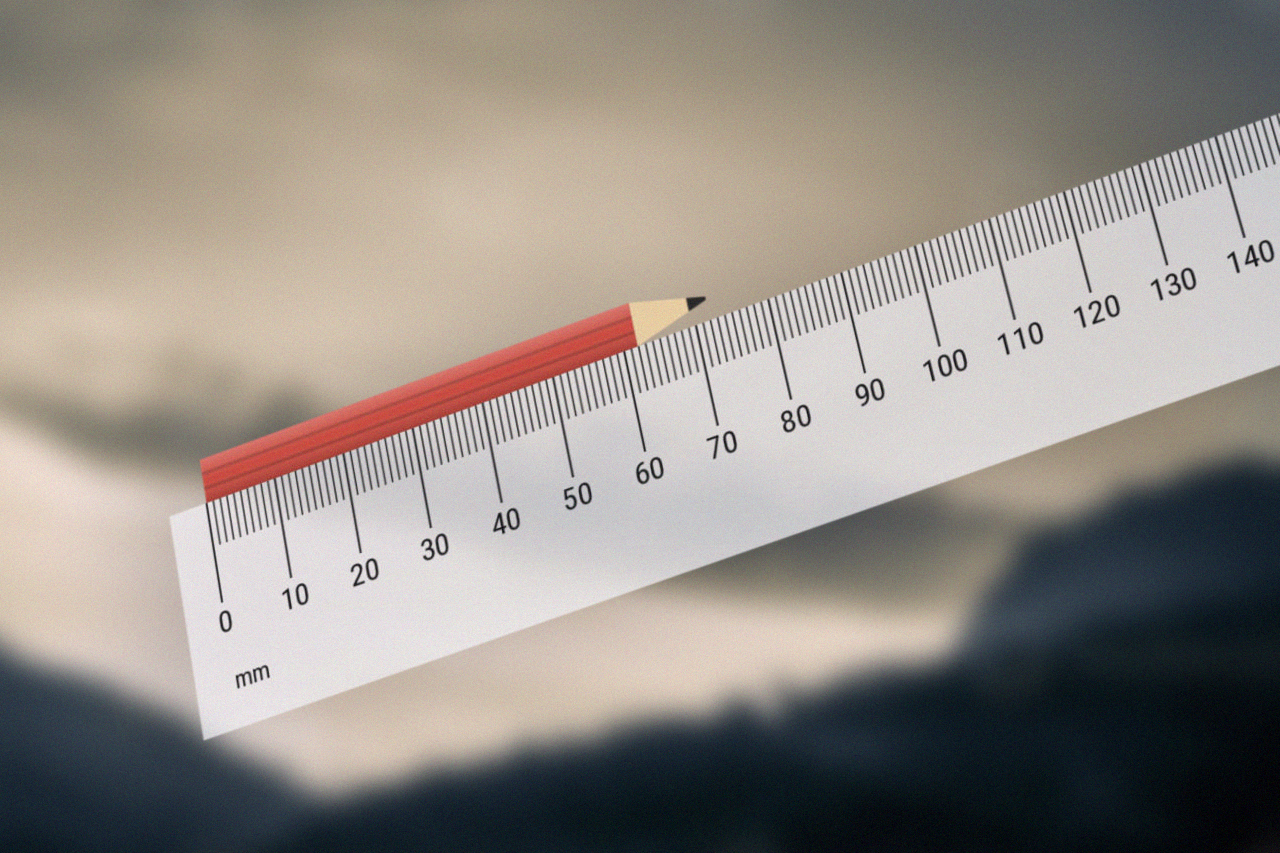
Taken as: 72 mm
